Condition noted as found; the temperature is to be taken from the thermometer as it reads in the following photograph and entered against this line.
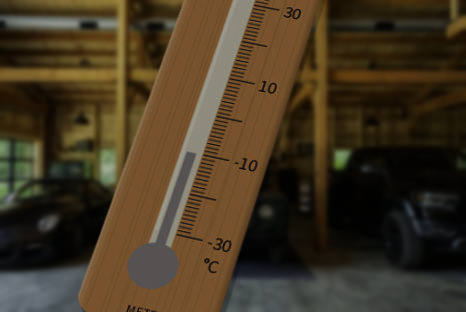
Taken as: -10 °C
